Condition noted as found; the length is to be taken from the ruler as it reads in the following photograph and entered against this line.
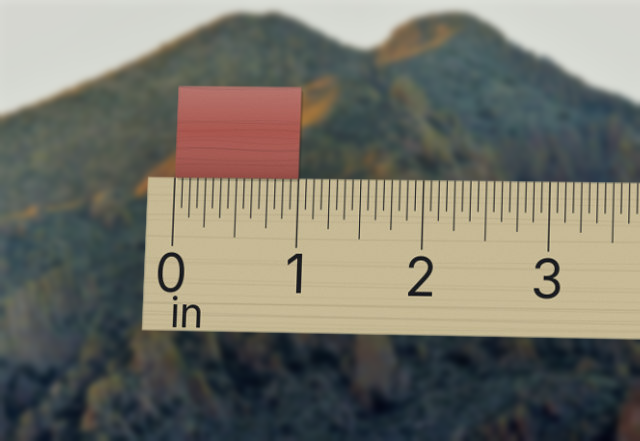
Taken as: 1 in
